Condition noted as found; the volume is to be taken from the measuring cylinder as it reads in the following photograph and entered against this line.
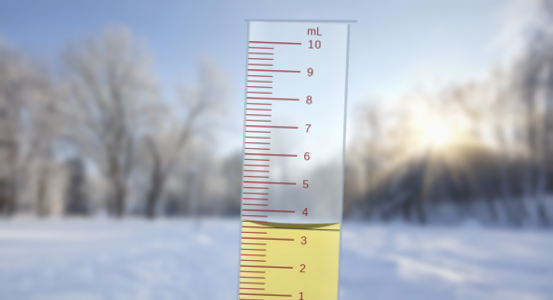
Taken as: 3.4 mL
